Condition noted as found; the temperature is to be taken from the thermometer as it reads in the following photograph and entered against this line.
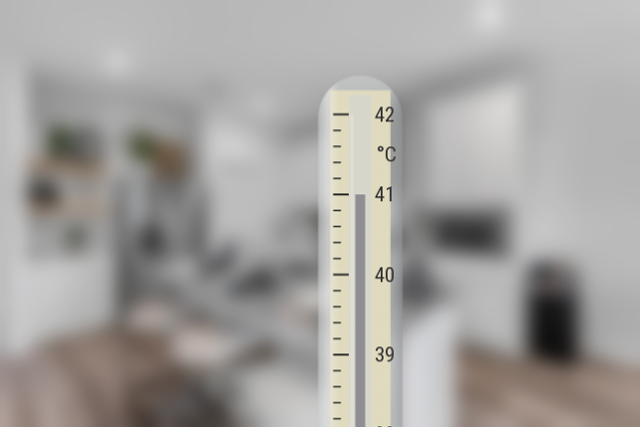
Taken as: 41 °C
